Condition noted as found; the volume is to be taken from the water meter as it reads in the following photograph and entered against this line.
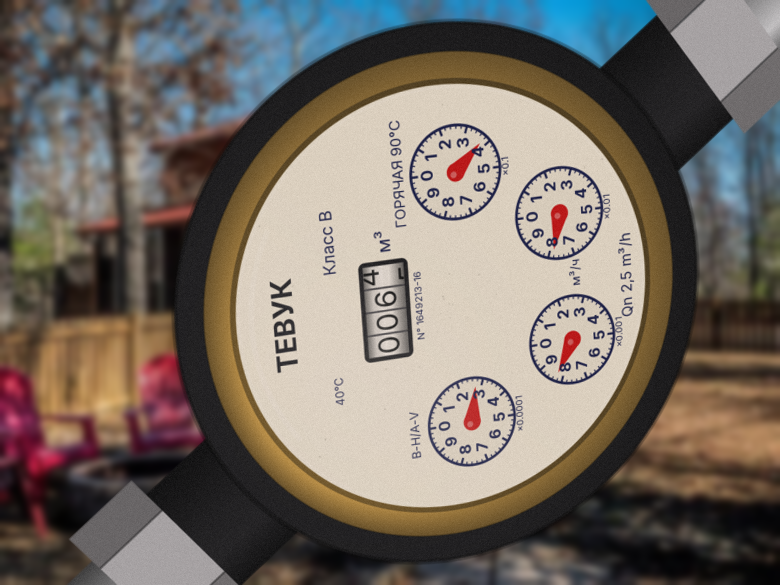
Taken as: 64.3782 m³
